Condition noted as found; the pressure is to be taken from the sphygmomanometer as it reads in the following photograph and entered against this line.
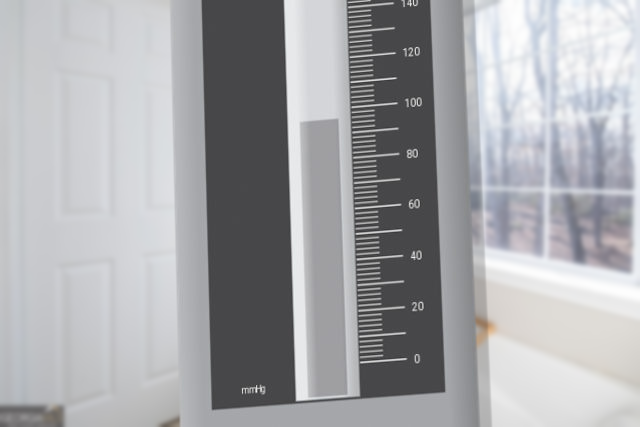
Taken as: 96 mmHg
